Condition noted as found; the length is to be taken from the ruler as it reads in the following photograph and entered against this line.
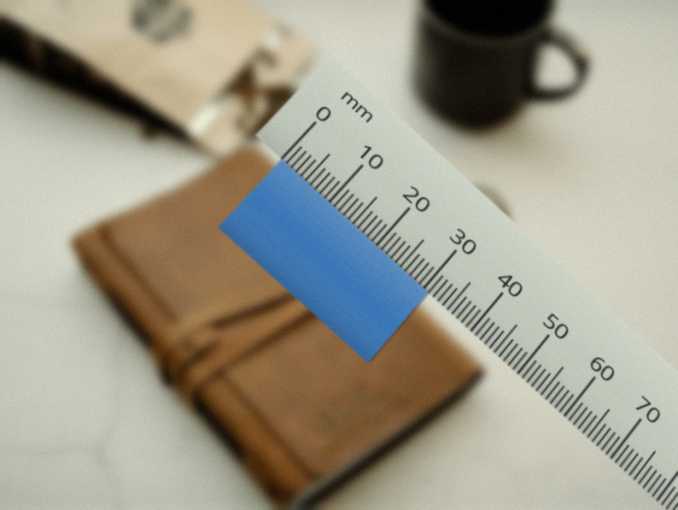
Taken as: 31 mm
